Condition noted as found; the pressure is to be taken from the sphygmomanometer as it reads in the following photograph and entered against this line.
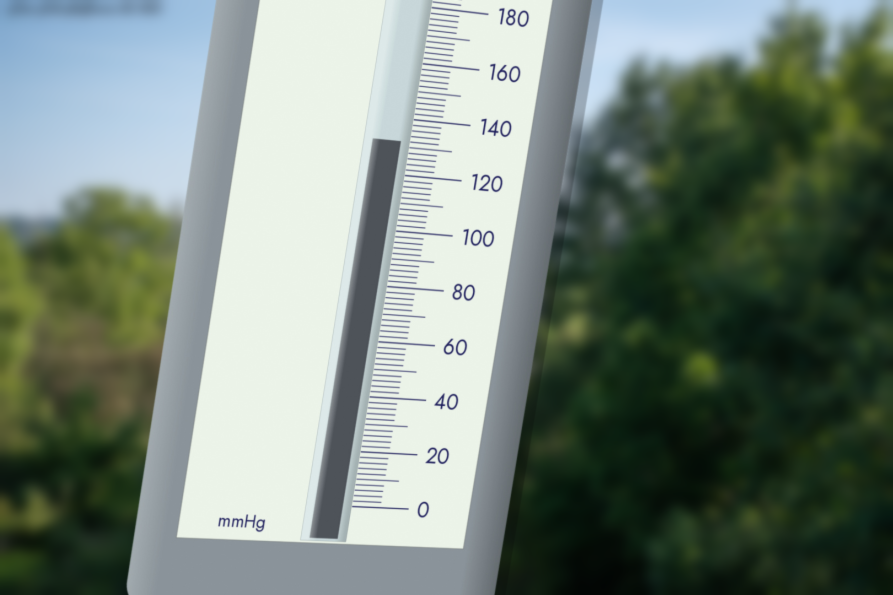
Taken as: 132 mmHg
